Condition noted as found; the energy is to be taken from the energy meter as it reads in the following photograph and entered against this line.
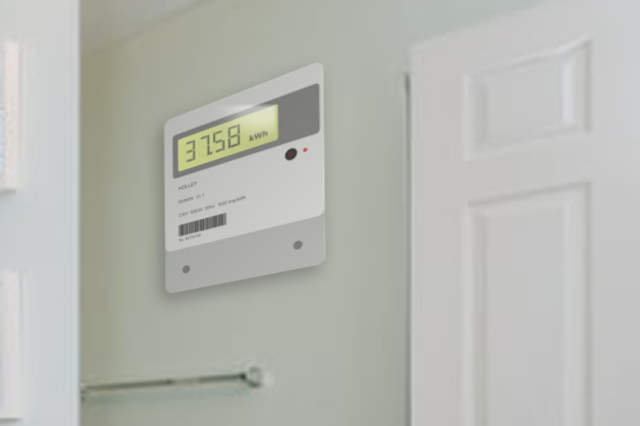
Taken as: 37.58 kWh
